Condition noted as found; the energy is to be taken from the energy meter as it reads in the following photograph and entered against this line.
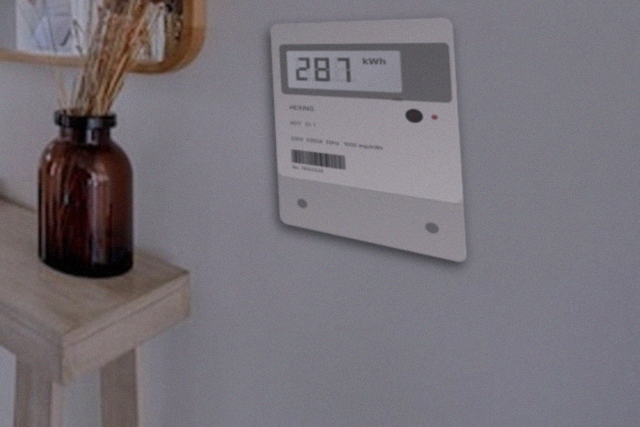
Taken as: 287 kWh
